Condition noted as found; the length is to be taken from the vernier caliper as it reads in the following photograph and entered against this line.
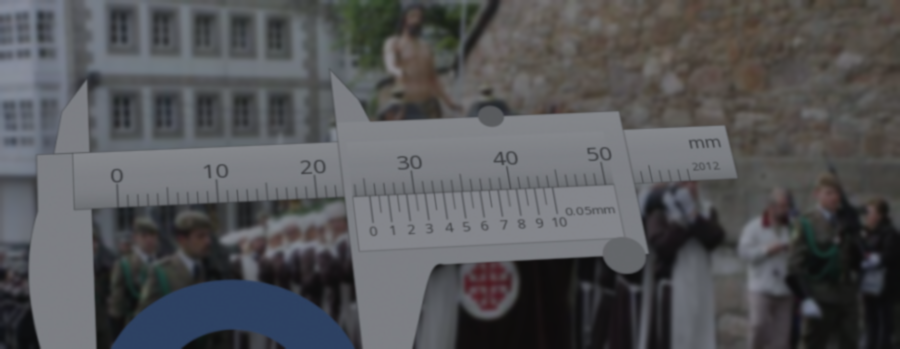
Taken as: 25.4 mm
